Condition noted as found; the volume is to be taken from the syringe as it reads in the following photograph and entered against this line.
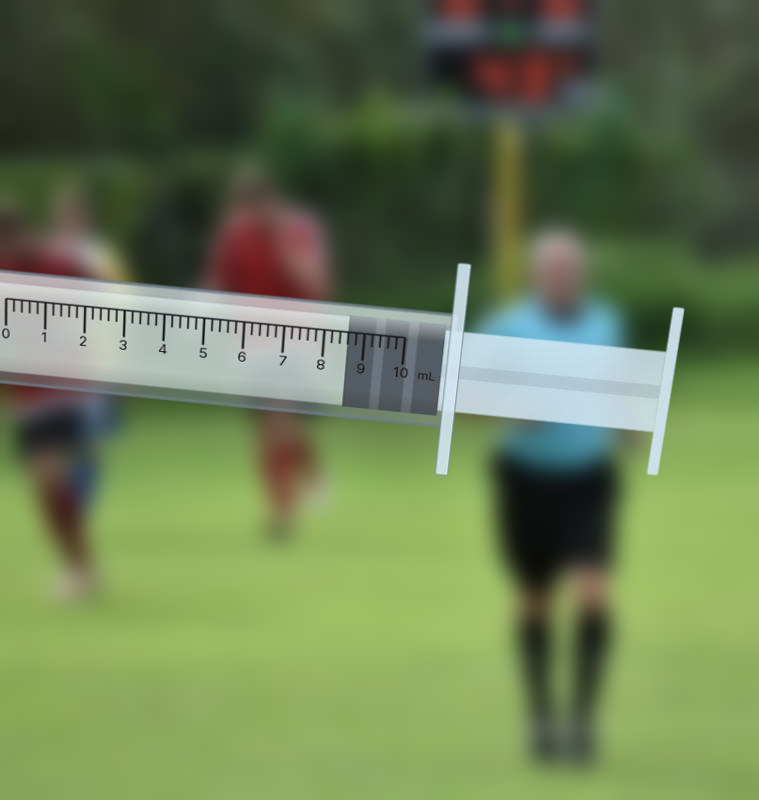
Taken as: 8.6 mL
